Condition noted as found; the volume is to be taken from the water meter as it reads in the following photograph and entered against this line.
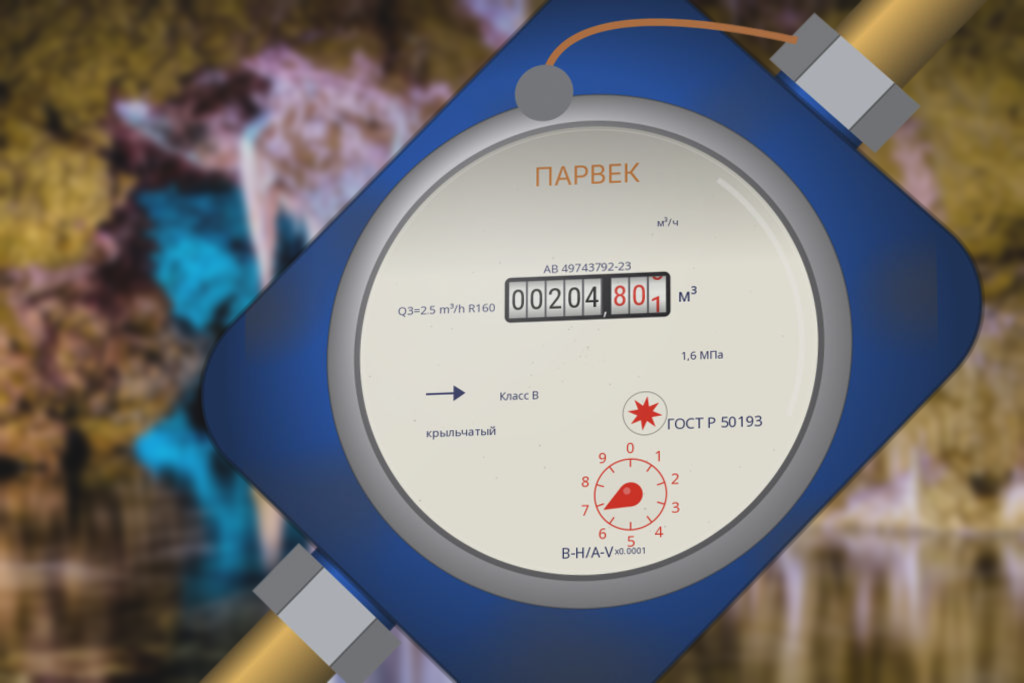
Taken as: 204.8006 m³
